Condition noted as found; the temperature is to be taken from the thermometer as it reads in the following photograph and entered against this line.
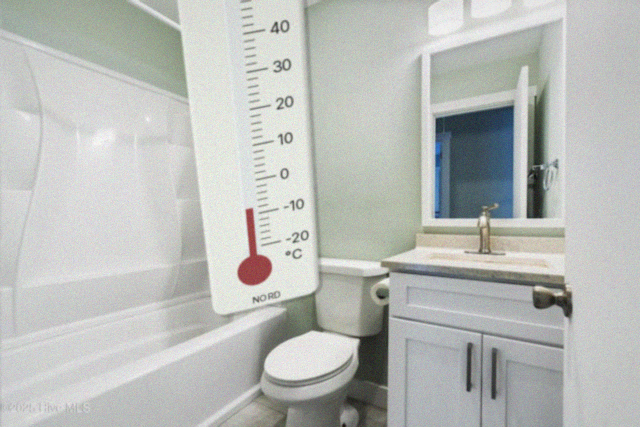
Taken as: -8 °C
